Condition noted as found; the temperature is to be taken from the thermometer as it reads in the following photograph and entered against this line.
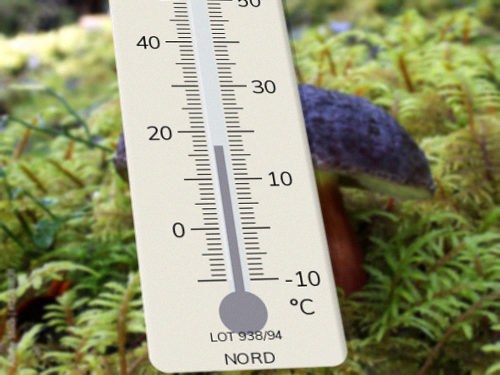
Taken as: 17 °C
